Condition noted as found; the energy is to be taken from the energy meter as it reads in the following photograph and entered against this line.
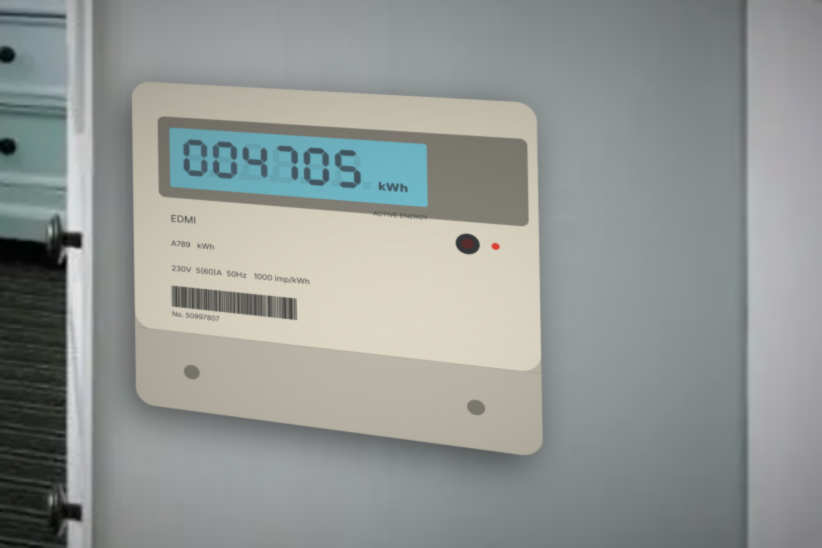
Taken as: 4705 kWh
